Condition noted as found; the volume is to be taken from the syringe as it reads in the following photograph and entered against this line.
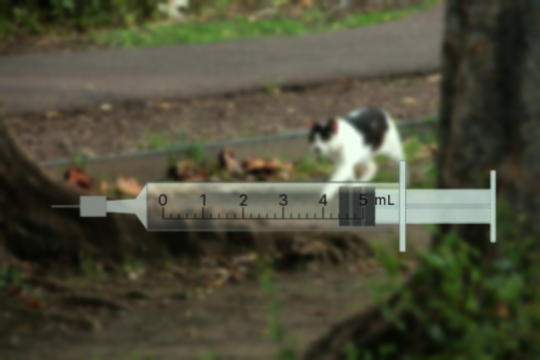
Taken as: 4.4 mL
